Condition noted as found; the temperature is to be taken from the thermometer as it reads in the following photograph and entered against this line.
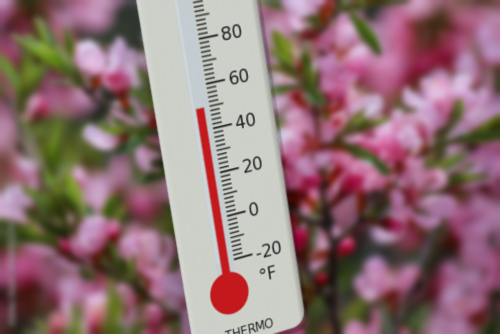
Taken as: 50 °F
